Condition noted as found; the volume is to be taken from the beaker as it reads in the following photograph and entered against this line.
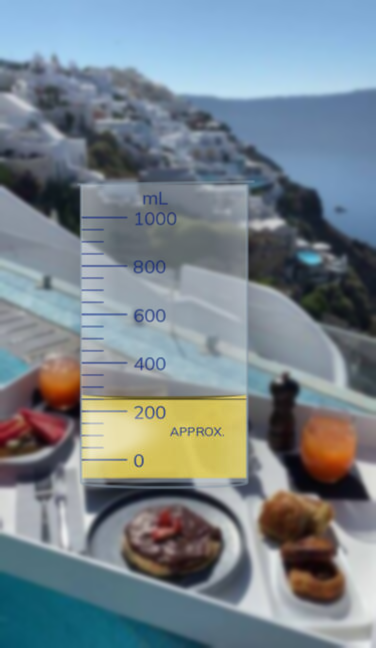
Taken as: 250 mL
